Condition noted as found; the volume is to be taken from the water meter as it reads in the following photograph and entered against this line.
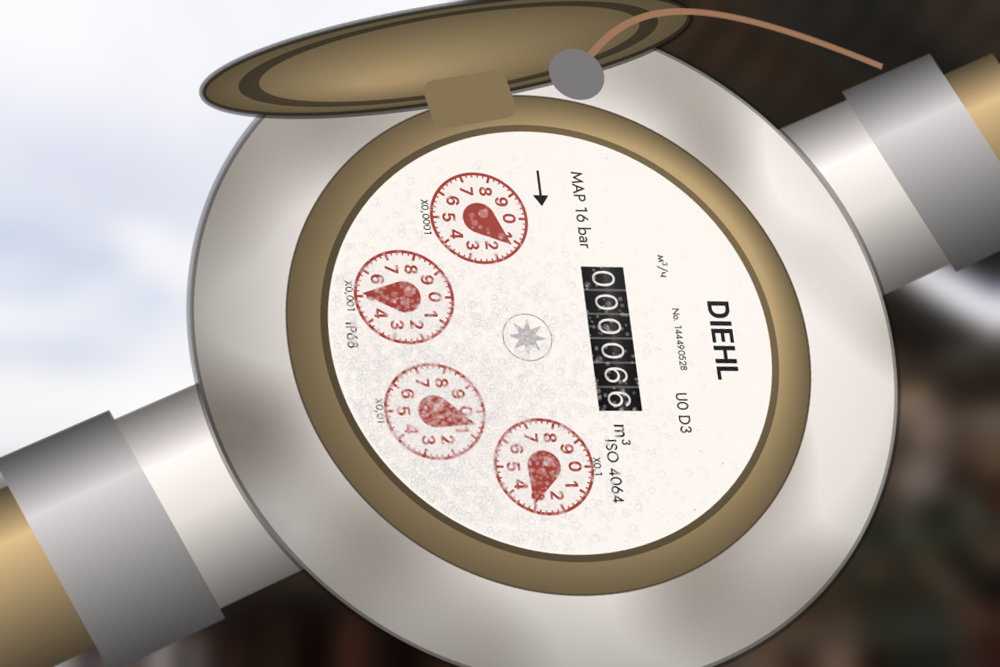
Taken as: 66.3051 m³
